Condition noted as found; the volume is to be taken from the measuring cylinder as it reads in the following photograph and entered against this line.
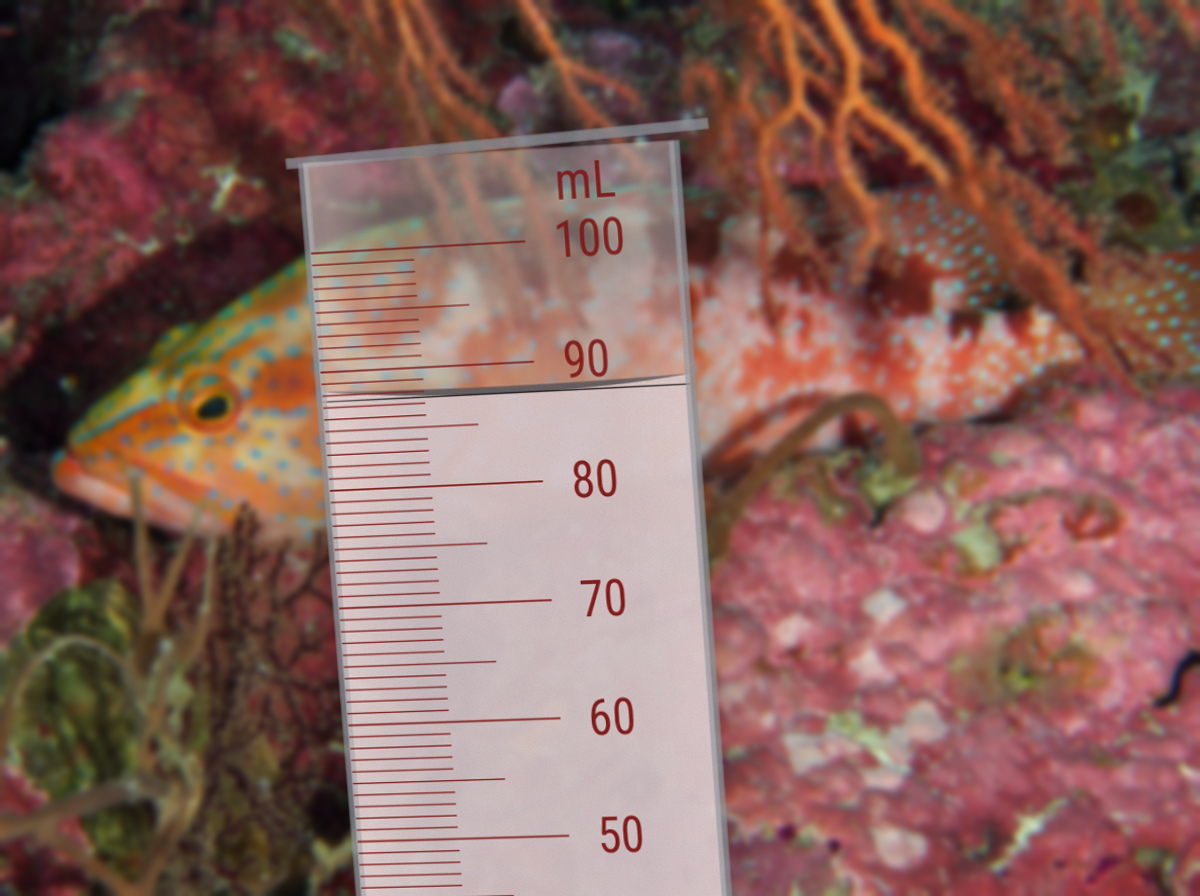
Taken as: 87.5 mL
